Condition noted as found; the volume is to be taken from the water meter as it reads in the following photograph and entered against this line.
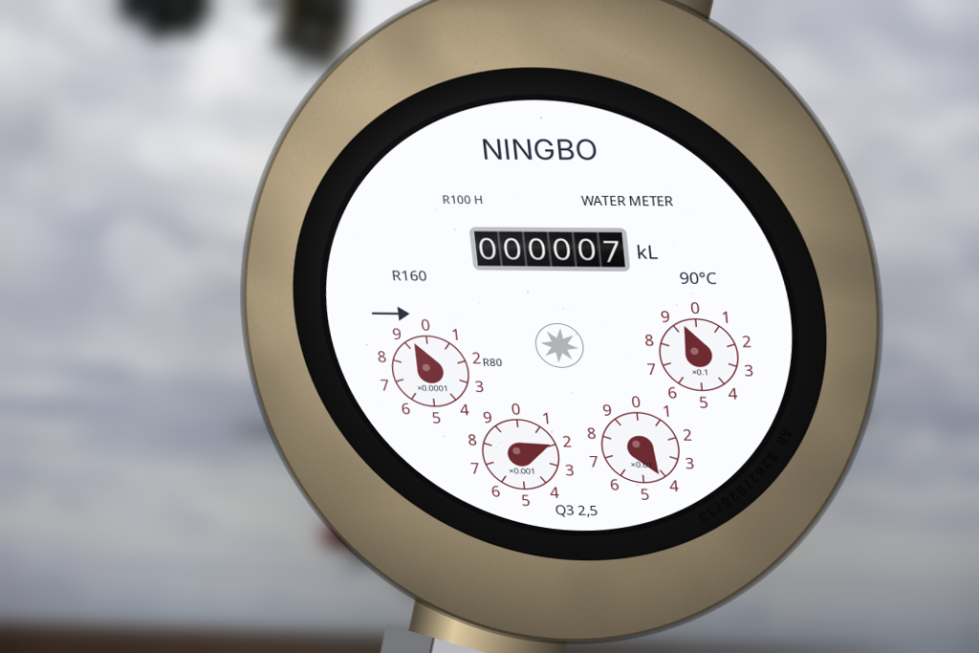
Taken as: 6.9419 kL
